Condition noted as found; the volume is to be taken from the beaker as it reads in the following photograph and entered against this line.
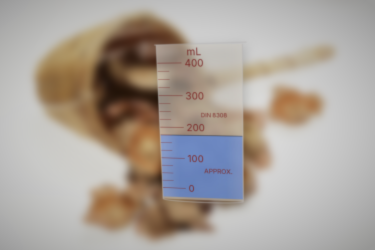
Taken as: 175 mL
